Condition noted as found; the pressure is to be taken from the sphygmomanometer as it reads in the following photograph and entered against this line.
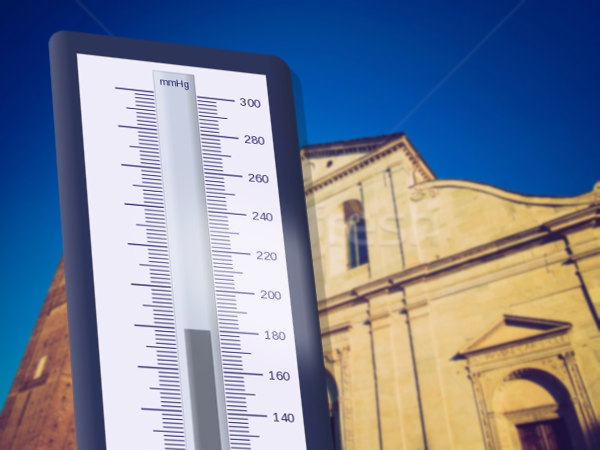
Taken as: 180 mmHg
